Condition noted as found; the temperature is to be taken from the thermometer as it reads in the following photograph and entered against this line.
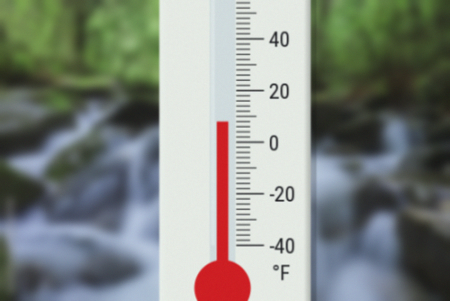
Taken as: 8 °F
